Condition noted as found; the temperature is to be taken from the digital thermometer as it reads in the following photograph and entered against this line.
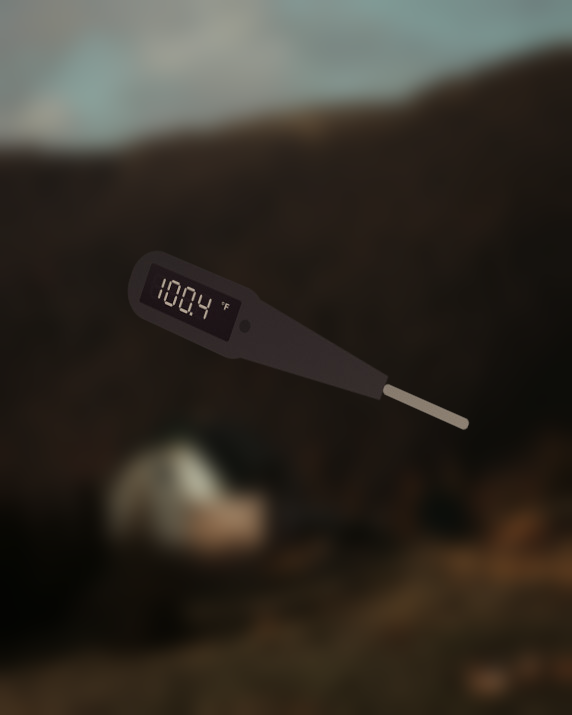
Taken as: 100.4 °F
